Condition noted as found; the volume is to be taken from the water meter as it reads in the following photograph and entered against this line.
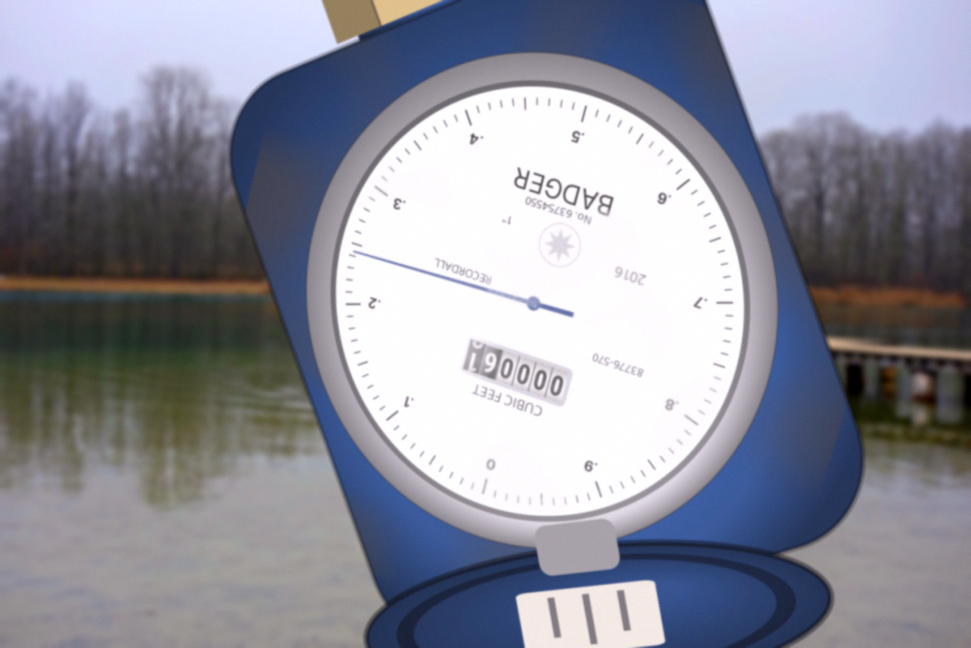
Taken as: 61.24 ft³
